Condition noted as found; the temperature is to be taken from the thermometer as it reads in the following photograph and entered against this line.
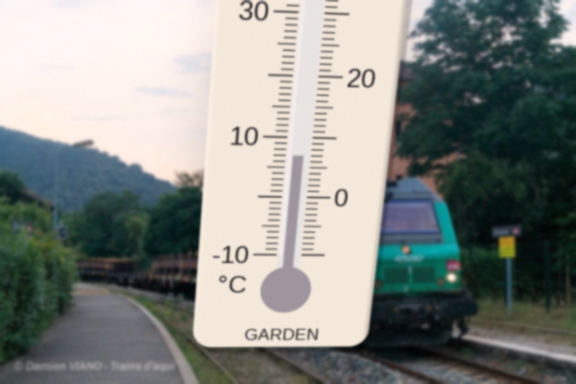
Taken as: 7 °C
